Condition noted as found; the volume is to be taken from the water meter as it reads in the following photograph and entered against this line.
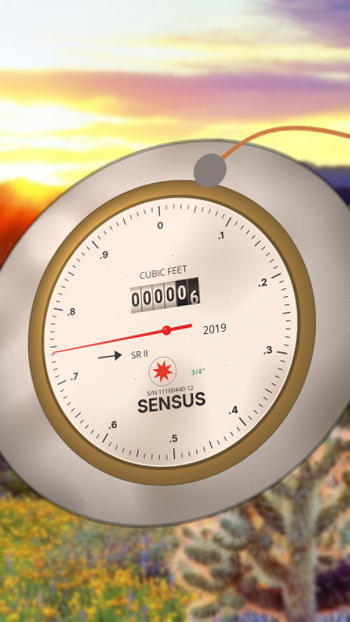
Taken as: 5.74 ft³
